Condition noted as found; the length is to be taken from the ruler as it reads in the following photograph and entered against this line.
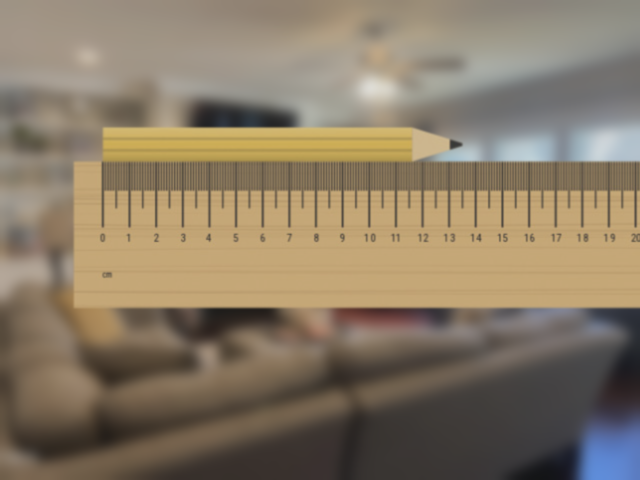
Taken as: 13.5 cm
